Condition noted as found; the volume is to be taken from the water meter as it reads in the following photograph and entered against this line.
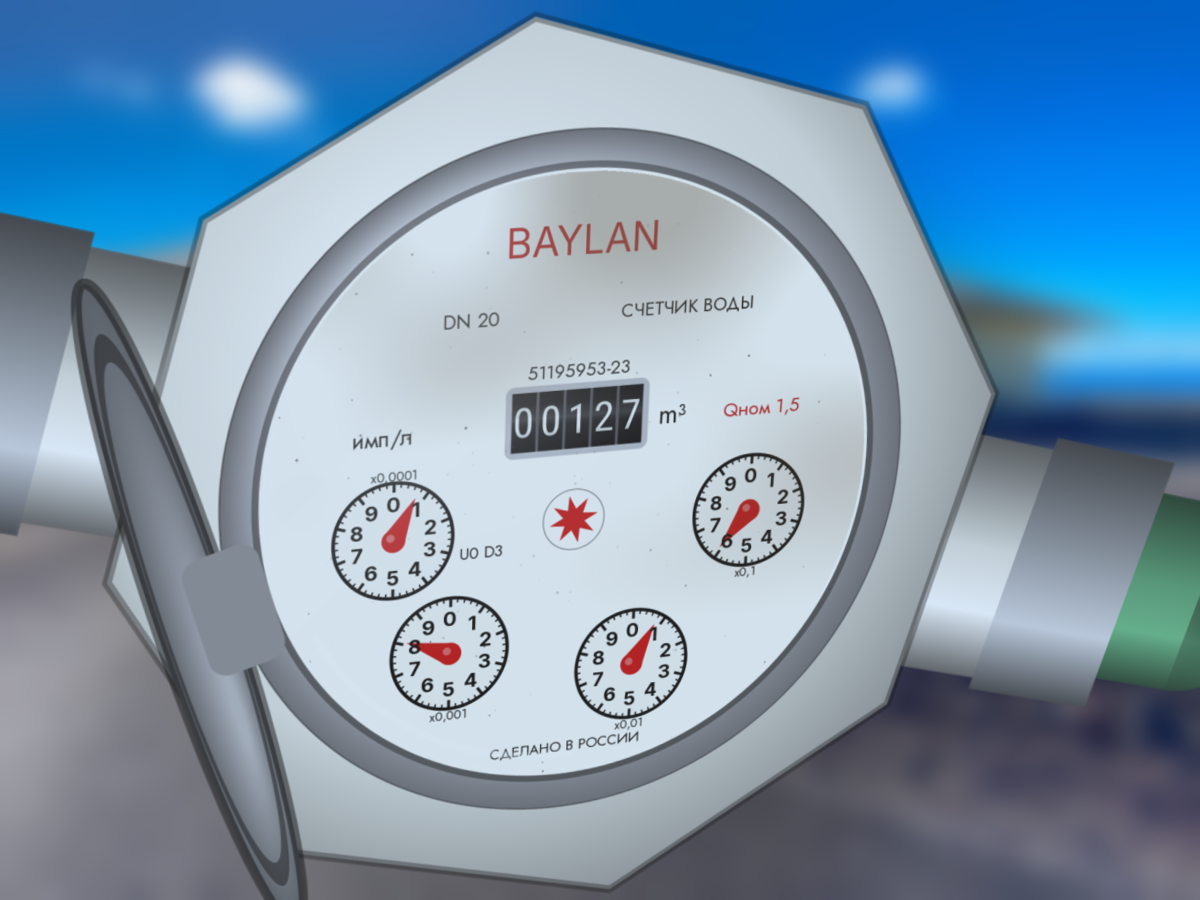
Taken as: 127.6080 m³
